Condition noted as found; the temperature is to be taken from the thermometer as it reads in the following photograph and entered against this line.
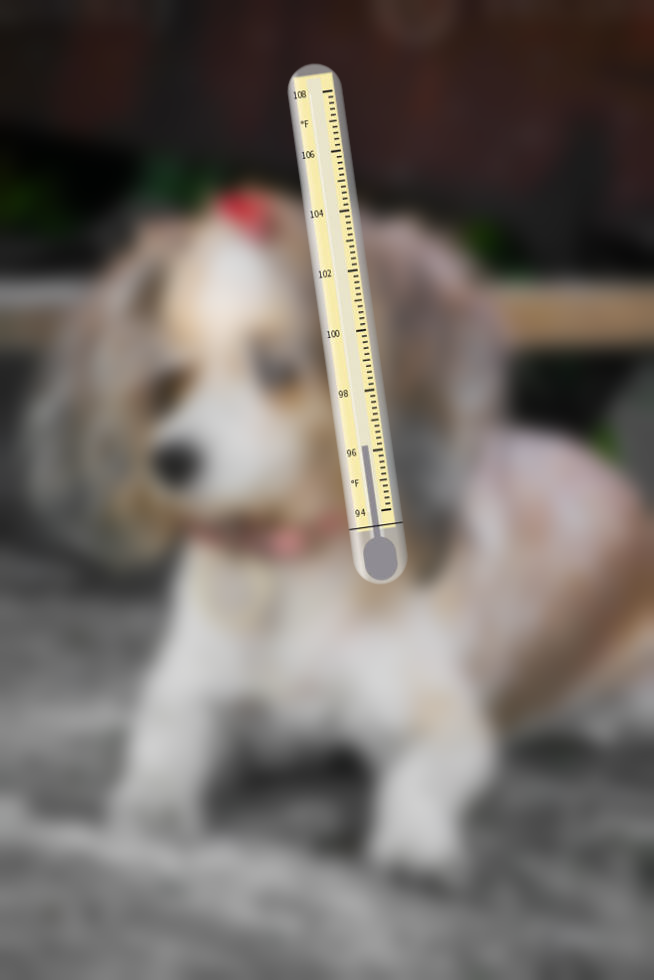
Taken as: 96.2 °F
